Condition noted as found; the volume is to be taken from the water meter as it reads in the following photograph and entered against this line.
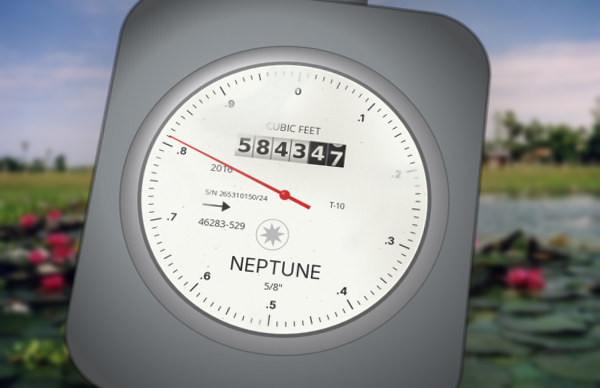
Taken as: 584346.81 ft³
